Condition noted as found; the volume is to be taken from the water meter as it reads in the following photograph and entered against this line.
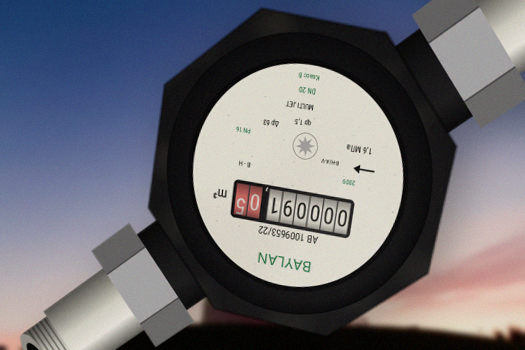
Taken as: 91.05 m³
